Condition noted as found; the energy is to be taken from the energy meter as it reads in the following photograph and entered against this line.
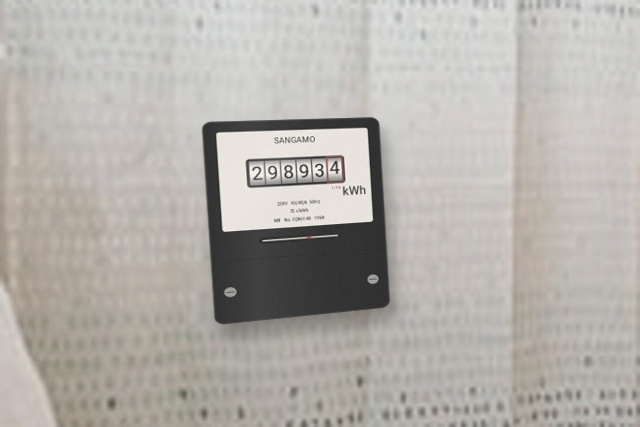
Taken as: 29893.4 kWh
